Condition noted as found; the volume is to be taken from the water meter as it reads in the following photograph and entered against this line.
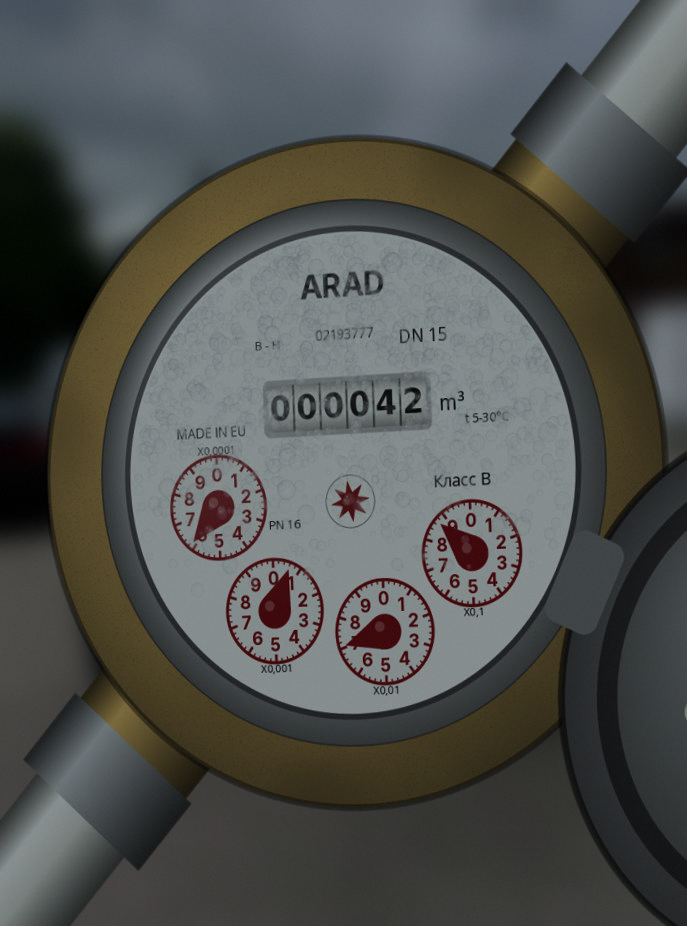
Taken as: 42.8706 m³
